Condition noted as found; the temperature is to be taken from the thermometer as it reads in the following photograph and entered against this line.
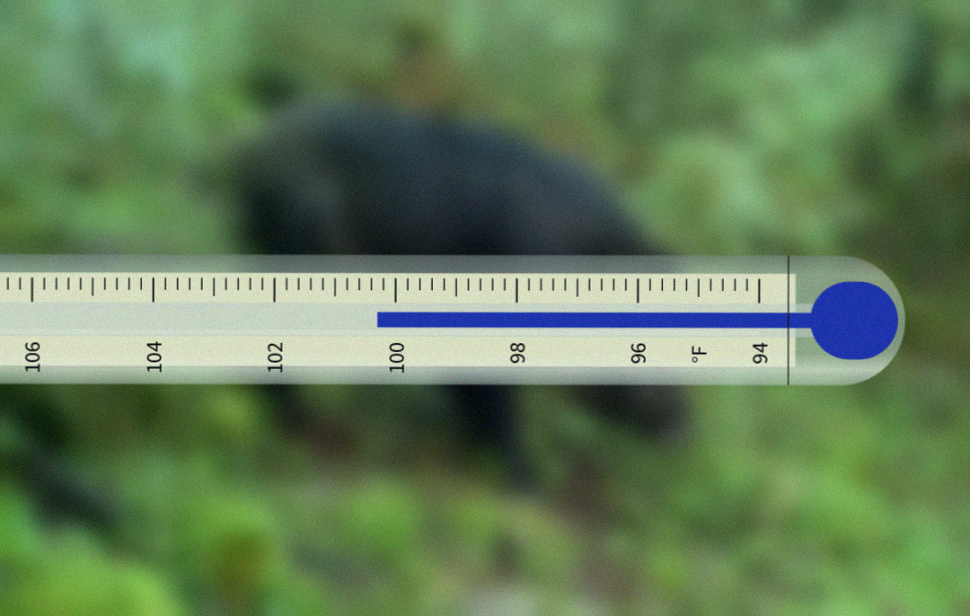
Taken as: 100.3 °F
